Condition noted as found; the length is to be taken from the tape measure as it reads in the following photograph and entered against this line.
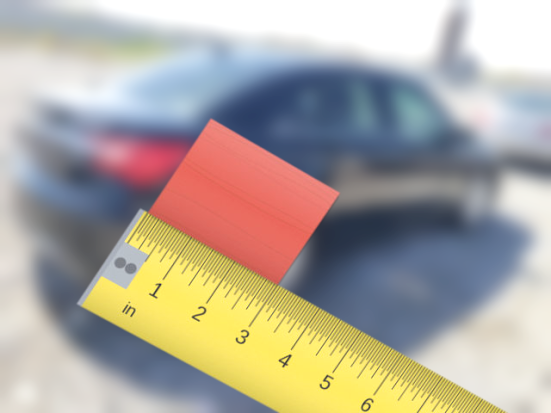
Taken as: 3 in
